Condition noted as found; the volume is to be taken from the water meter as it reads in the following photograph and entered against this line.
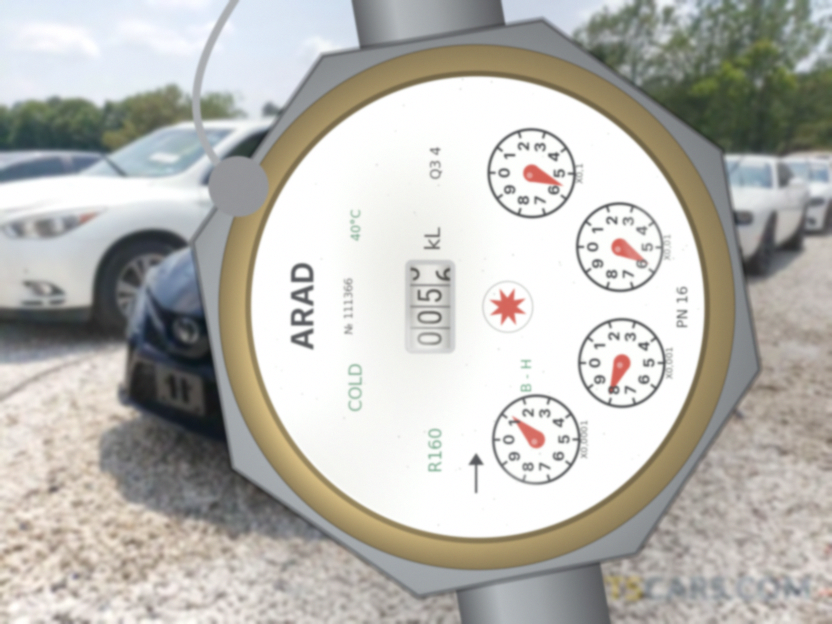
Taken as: 55.5581 kL
